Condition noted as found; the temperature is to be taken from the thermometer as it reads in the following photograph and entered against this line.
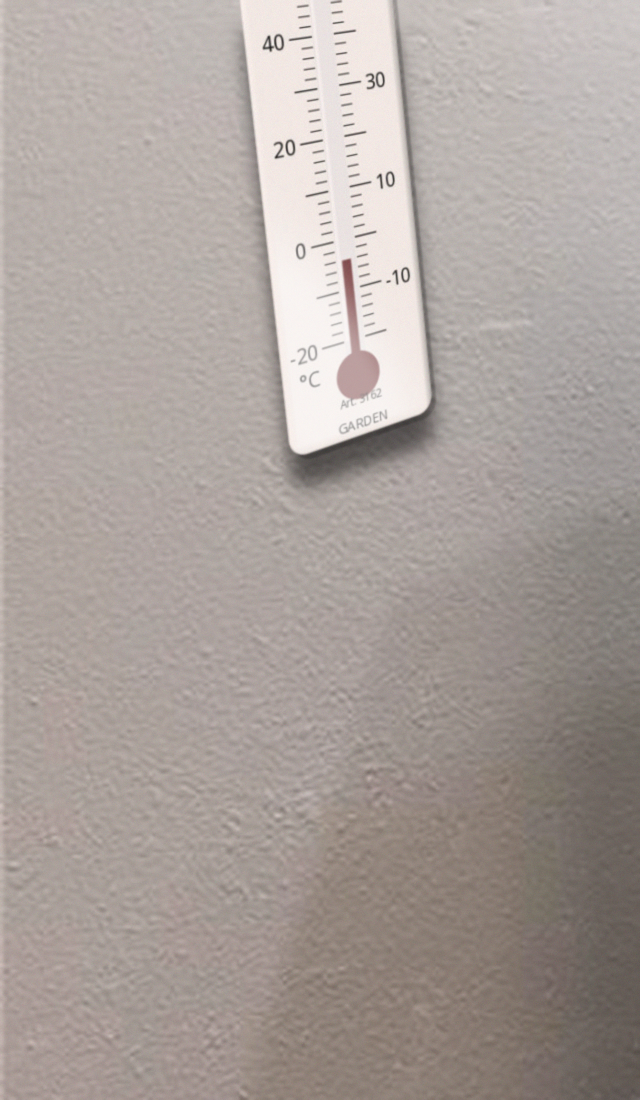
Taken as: -4 °C
